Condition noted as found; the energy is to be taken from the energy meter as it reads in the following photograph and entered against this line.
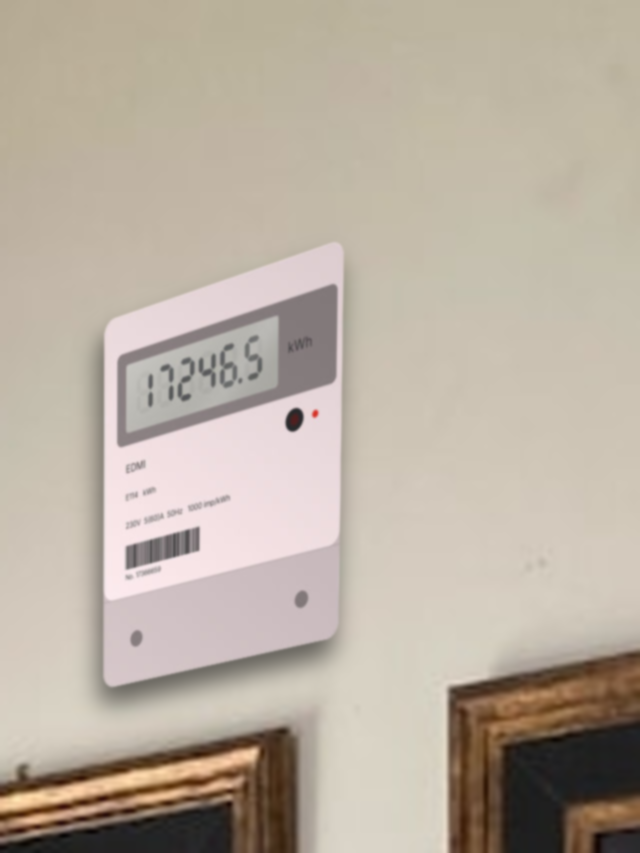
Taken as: 17246.5 kWh
